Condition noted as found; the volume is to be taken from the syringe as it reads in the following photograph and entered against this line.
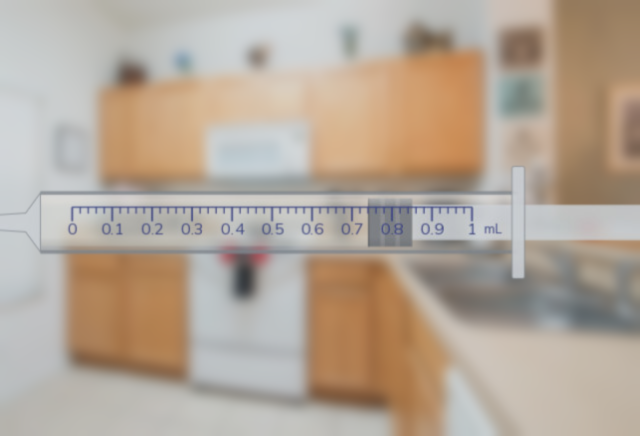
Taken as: 0.74 mL
